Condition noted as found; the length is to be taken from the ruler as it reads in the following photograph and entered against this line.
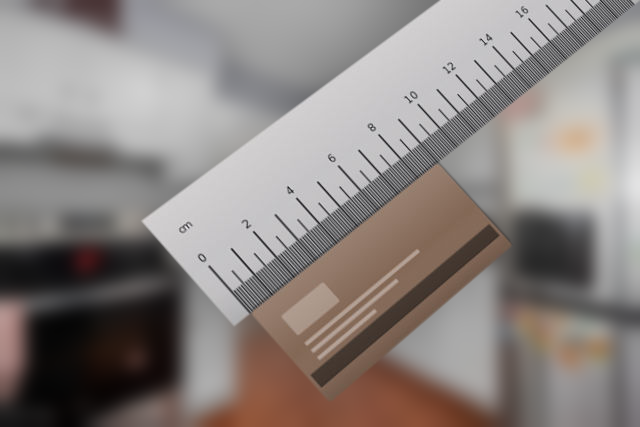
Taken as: 9 cm
